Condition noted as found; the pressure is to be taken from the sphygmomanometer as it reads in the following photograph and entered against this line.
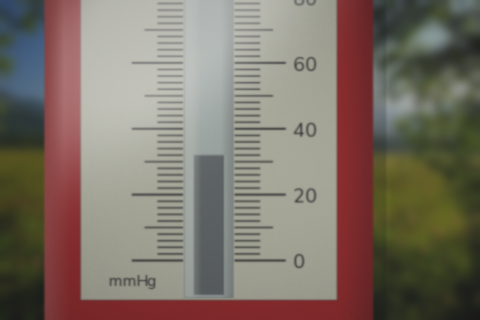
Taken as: 32 mmHg
